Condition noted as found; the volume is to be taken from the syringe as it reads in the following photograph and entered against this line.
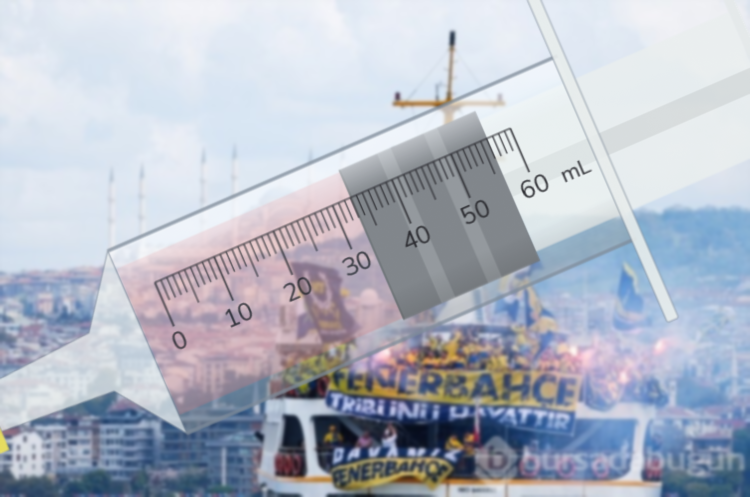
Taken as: 33 mL
